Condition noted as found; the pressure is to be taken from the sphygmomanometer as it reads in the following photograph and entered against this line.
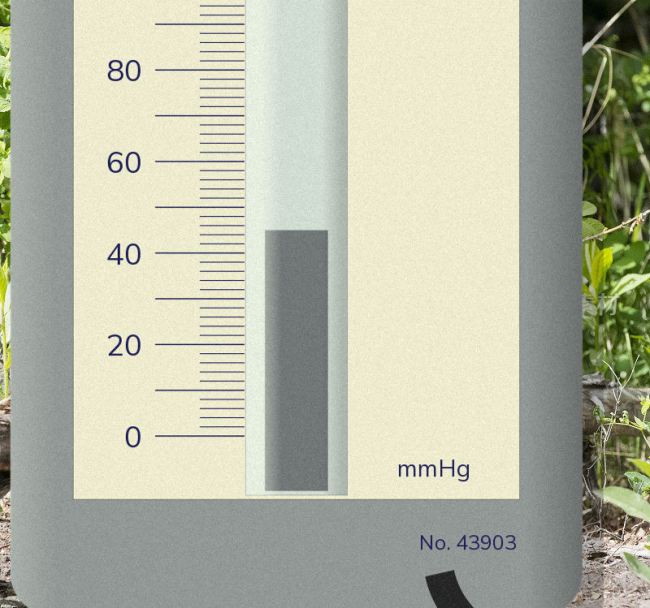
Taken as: 45 mmHg
